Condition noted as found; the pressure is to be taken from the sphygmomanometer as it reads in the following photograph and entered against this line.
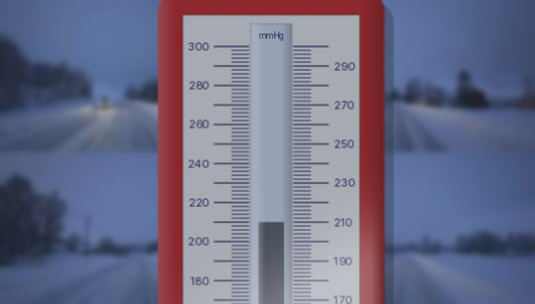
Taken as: 210 mmHg
